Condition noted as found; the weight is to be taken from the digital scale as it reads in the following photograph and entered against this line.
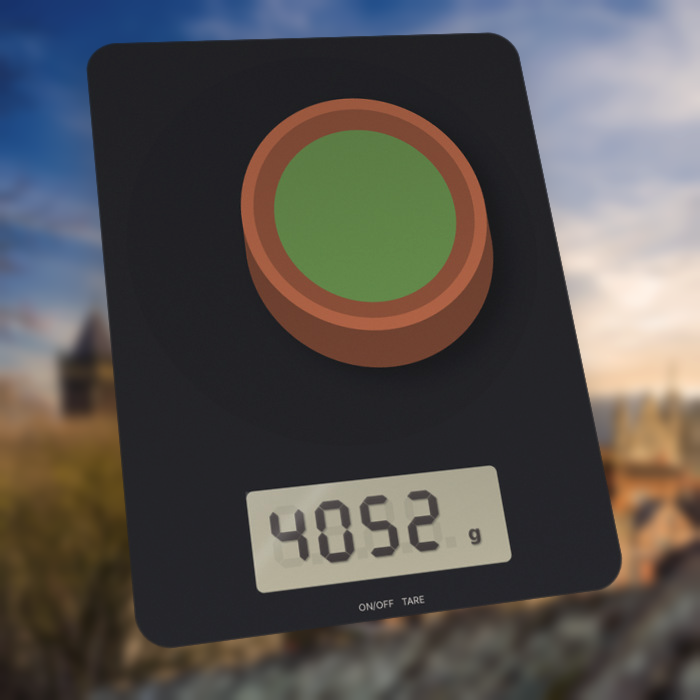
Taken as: 4052 g
